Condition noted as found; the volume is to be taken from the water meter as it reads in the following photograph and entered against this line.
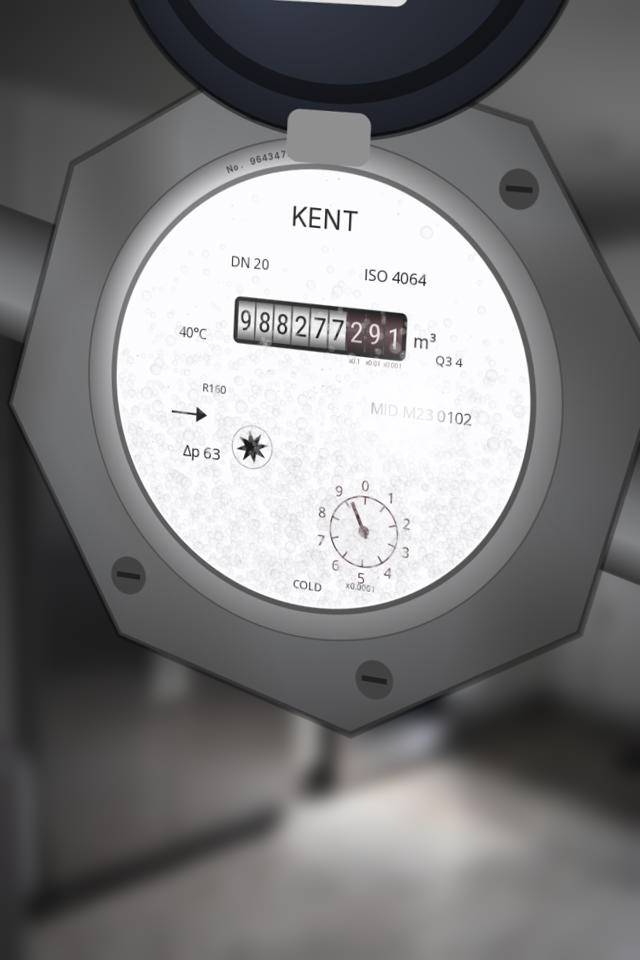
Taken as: 988277.2909 m³
